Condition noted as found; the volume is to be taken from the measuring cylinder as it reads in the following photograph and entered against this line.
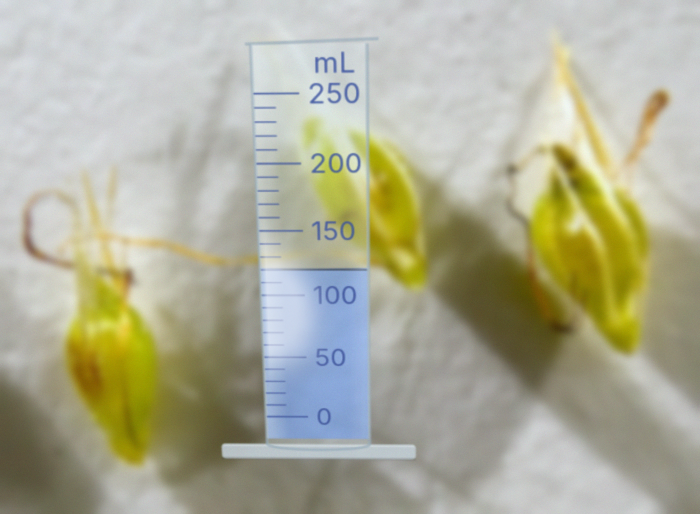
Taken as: 120 mL
